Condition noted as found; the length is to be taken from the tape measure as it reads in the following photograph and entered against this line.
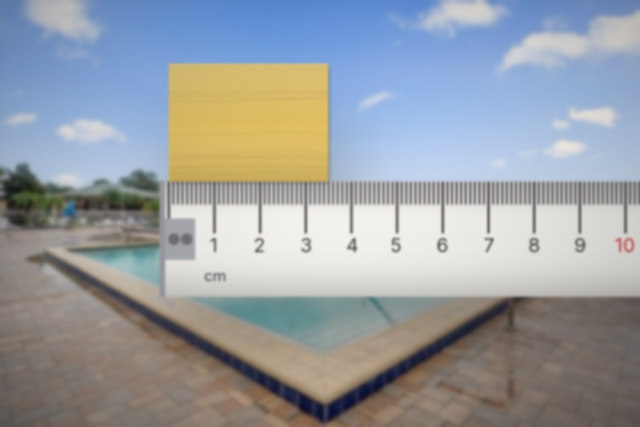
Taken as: 3.5 cm
